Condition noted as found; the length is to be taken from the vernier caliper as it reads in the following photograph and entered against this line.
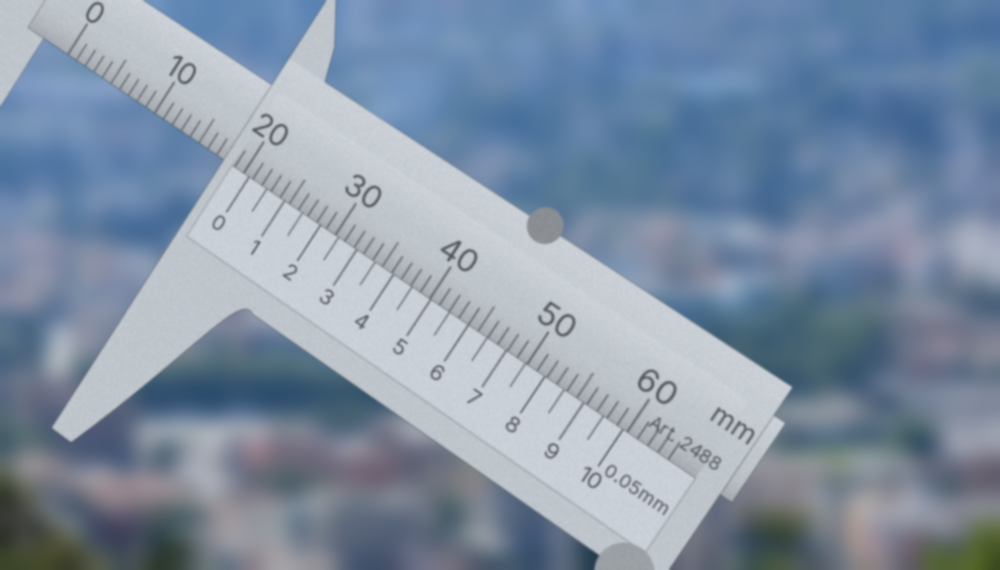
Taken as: 20.6 mm
